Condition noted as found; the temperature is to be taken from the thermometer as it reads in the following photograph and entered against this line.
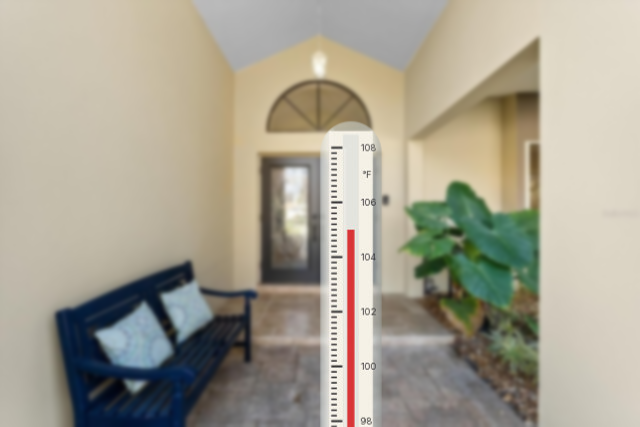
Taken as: 105 °F
